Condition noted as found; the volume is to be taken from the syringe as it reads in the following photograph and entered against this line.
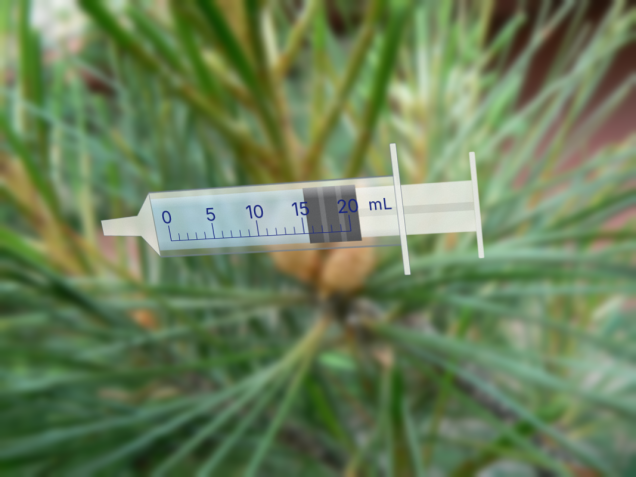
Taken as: 15.5 mL
